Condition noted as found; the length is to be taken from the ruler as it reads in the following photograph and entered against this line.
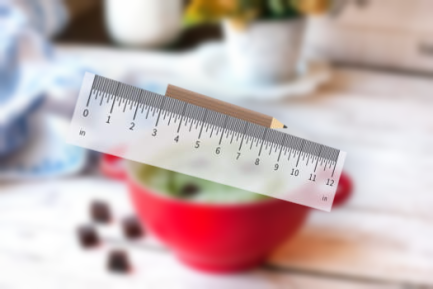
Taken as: 6 in
